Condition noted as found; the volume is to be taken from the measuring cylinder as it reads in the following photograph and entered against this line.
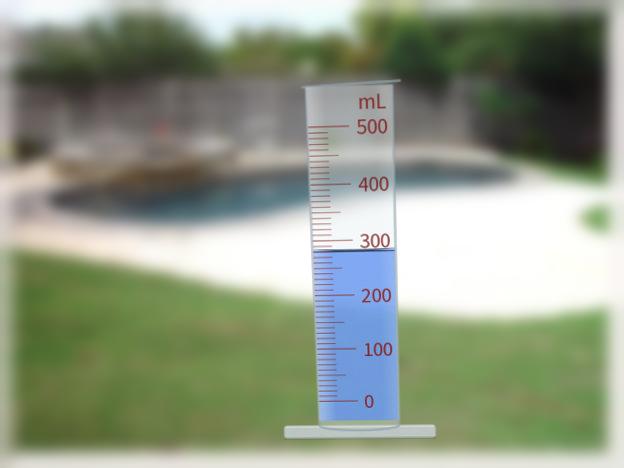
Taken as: 280 mL
